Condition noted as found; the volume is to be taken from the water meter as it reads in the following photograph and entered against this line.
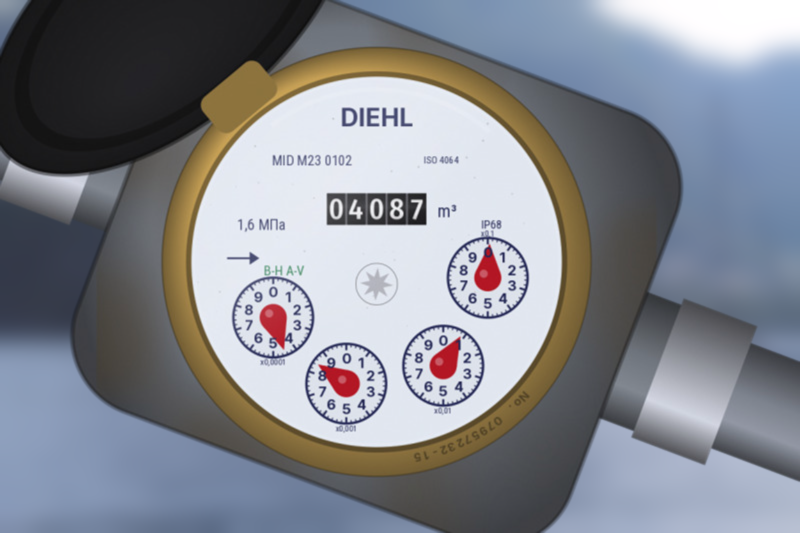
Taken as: 4087.0084 m³
